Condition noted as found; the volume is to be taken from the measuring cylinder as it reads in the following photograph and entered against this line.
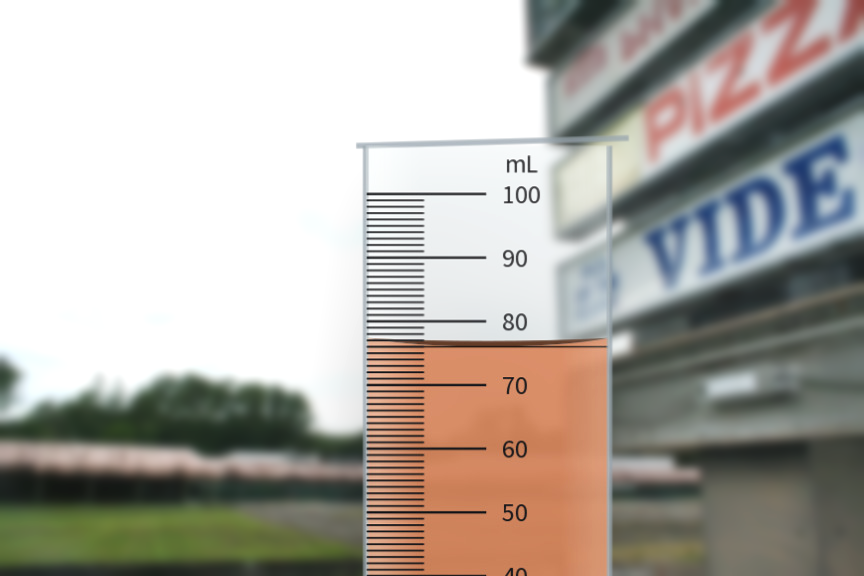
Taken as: 76 mL
